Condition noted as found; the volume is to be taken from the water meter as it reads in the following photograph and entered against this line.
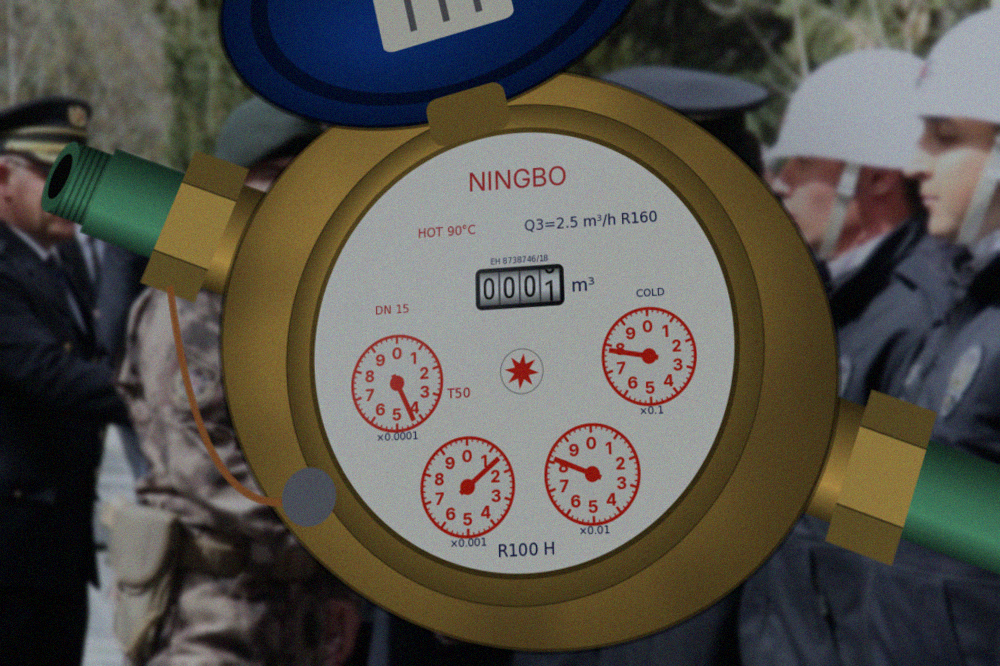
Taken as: 0.7814 m³
